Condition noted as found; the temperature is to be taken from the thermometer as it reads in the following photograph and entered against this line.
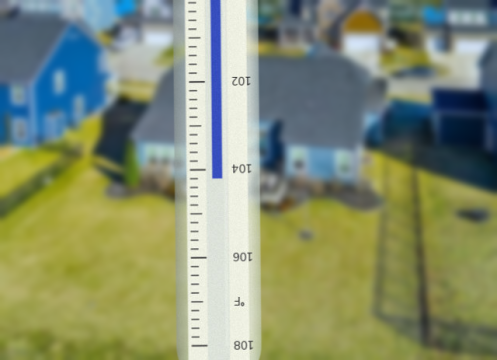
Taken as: 104.2 °F
